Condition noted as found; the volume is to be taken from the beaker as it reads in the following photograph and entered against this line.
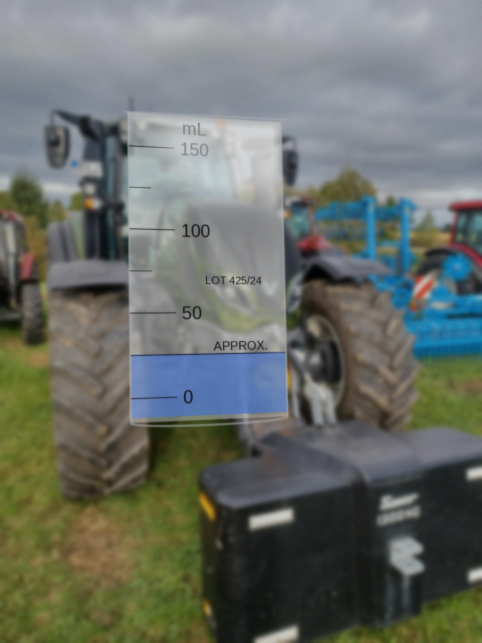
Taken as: 25 mL
